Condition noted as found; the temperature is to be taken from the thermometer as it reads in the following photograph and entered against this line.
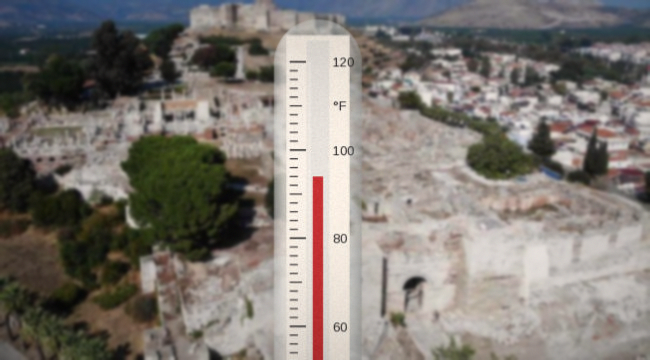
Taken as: 94 °F
